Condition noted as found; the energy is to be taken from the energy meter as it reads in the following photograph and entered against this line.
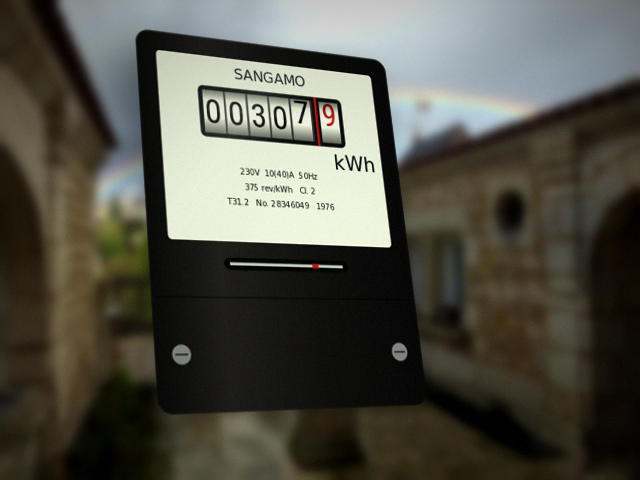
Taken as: 307.9 kWh
